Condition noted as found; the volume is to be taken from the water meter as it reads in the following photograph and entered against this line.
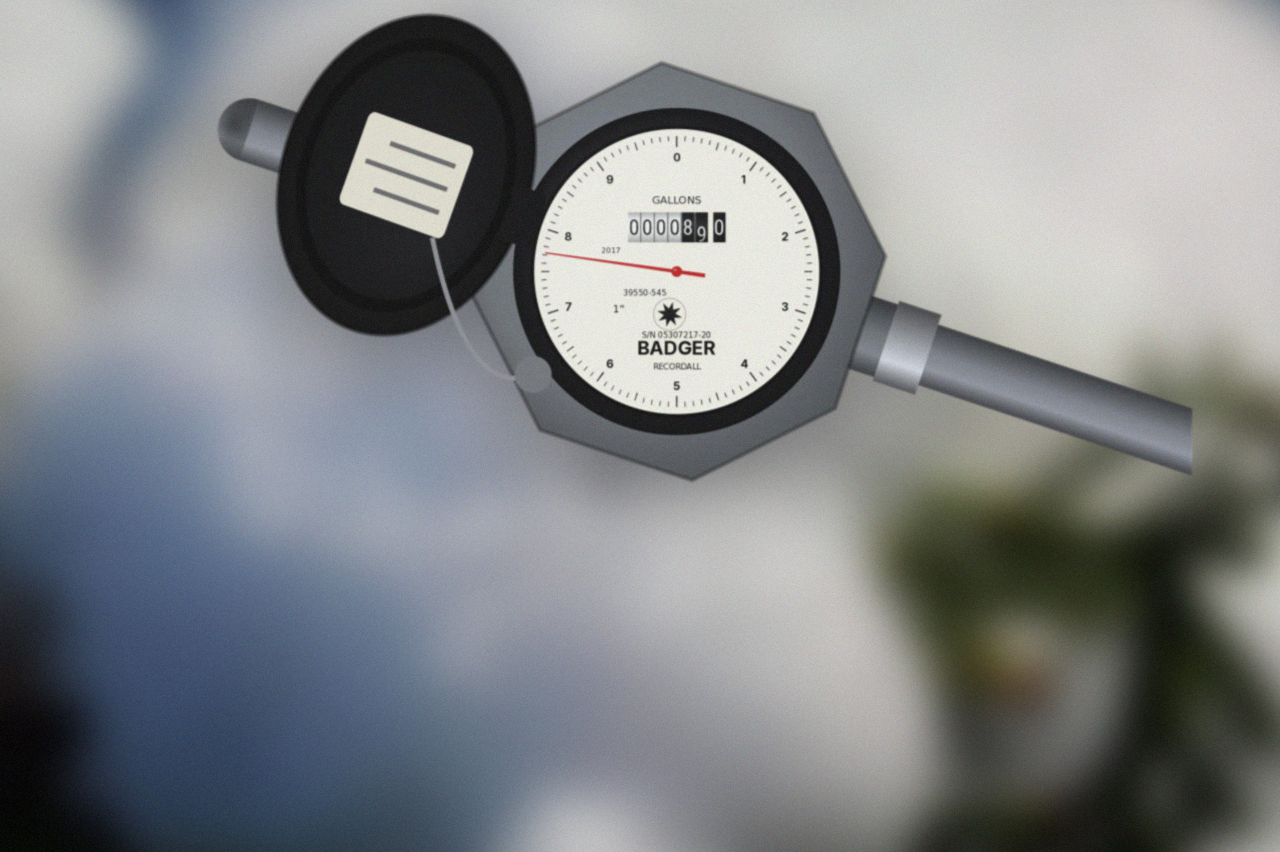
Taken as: 887.7 gal
